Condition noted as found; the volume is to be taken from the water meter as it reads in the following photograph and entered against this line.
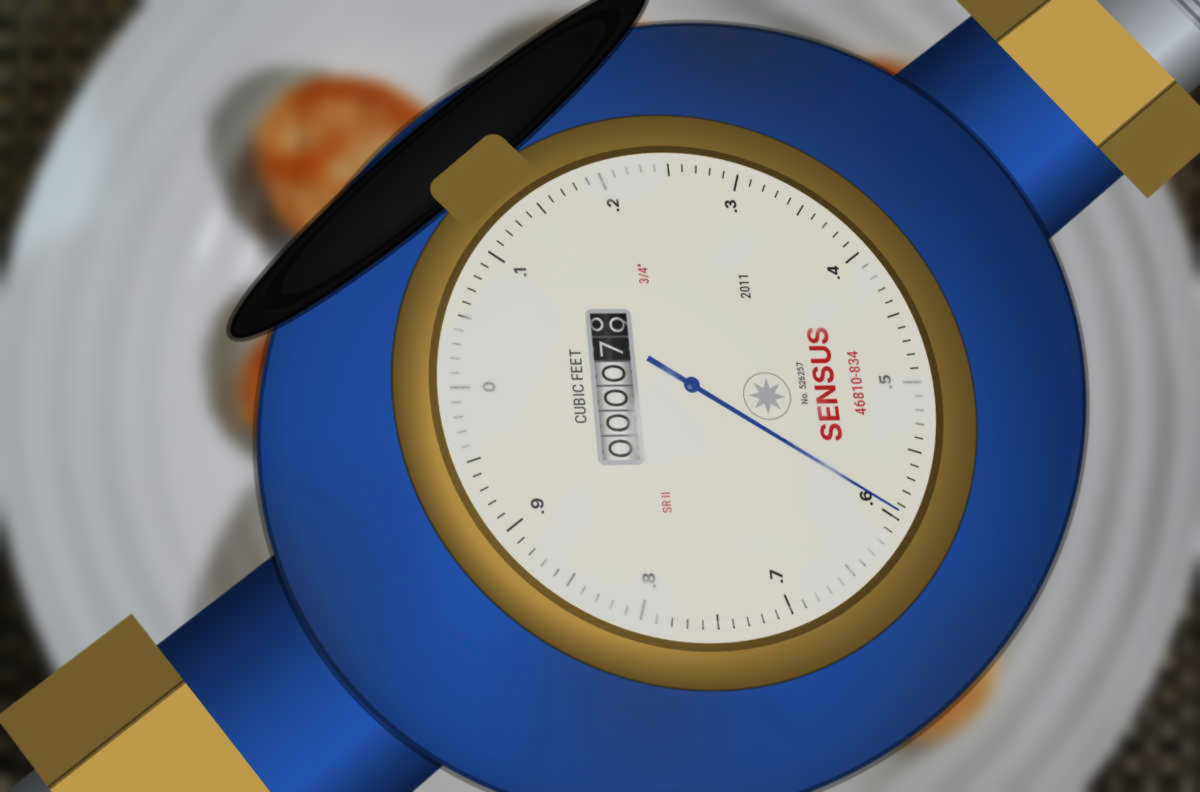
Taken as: 78.59 ft³
